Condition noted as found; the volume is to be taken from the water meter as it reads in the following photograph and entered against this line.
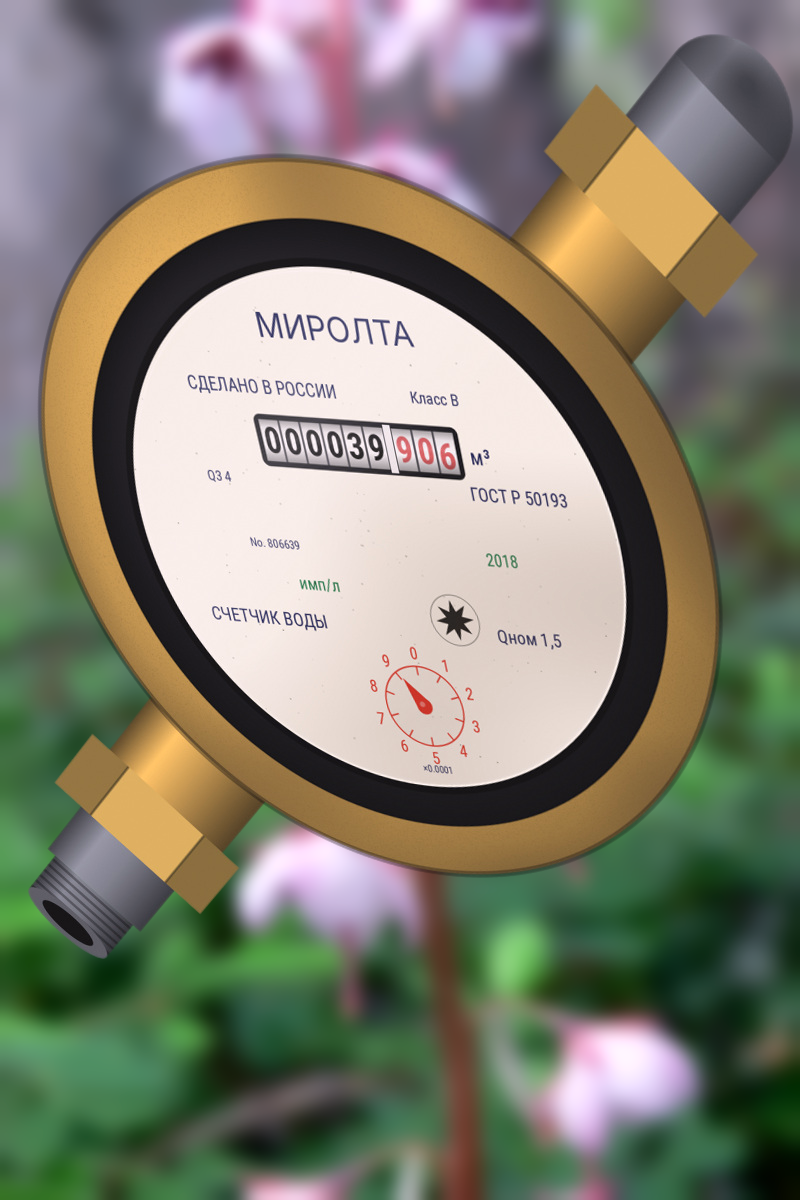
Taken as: 39.9059 m³
